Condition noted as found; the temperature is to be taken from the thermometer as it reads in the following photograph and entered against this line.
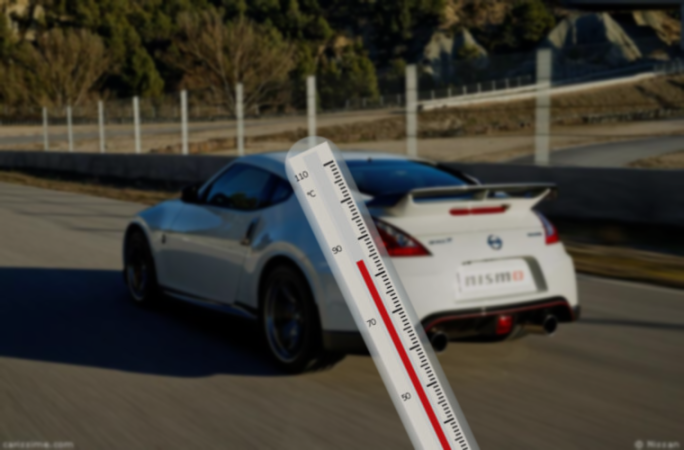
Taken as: 85 °C
